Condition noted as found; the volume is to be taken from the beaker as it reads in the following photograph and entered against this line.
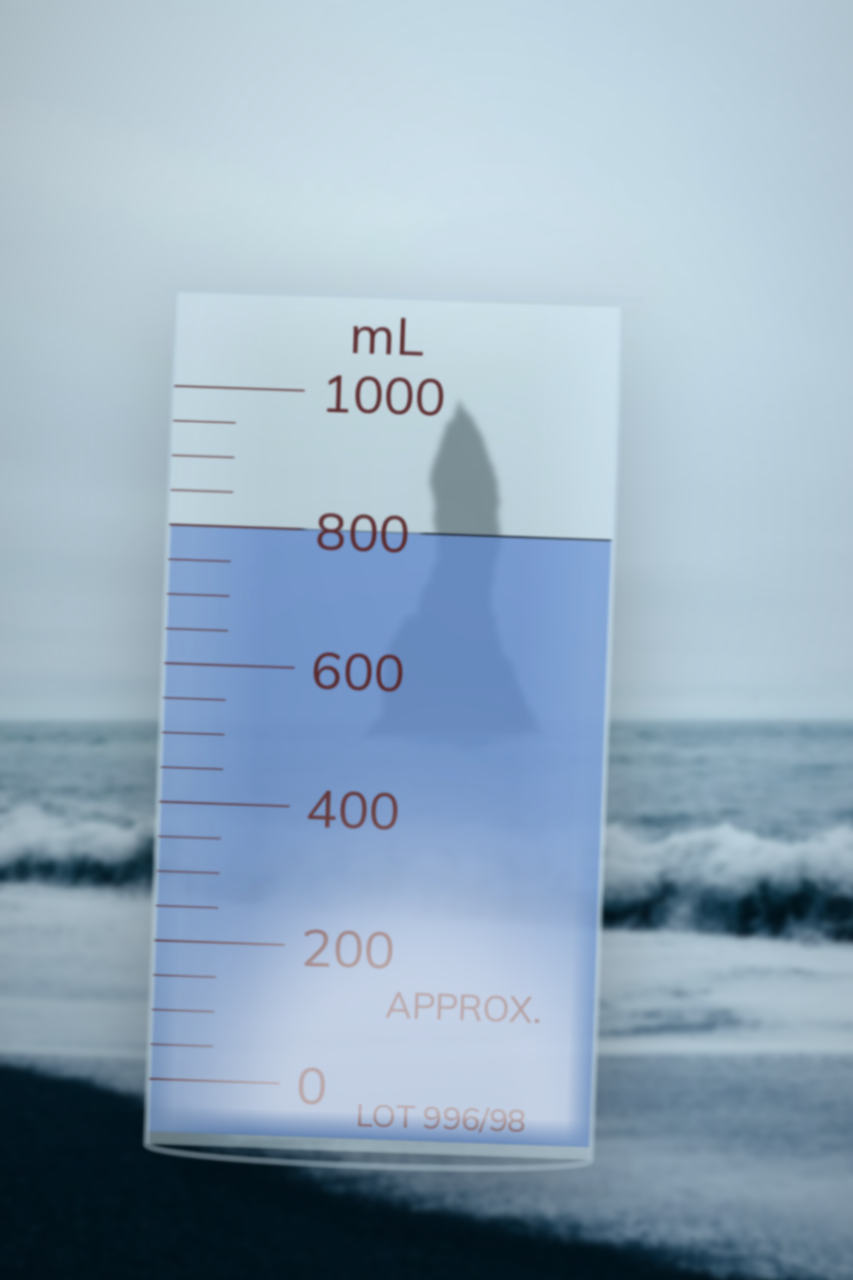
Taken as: 800 mL
